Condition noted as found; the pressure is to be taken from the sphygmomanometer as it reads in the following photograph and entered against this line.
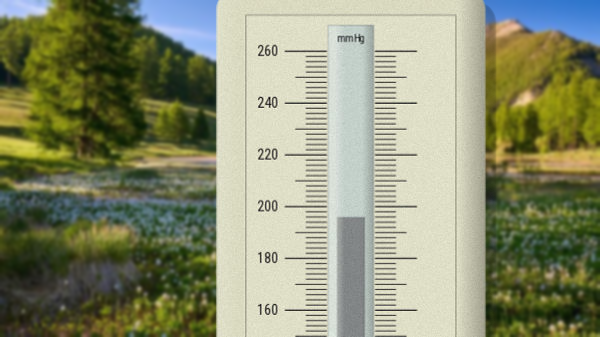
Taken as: 196 mmHg
